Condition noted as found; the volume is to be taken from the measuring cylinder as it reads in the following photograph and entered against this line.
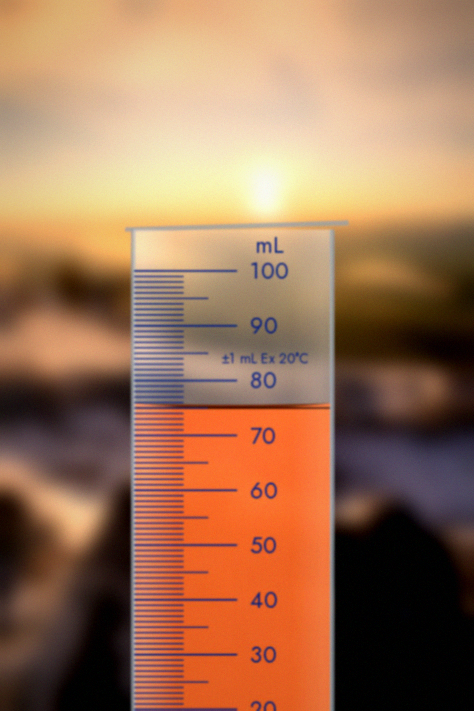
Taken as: 75 mL
